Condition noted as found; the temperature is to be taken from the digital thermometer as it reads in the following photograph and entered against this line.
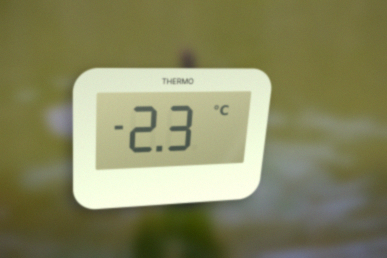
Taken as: -2.3 °C
